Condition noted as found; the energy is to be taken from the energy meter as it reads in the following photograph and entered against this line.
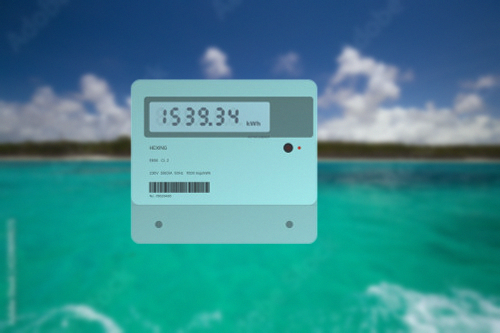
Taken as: 1539.34 kWh
